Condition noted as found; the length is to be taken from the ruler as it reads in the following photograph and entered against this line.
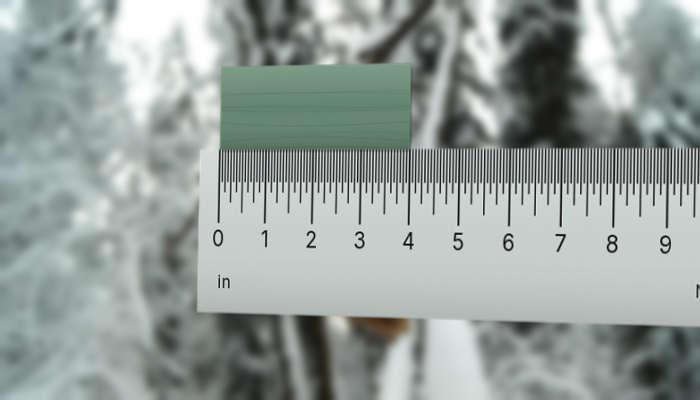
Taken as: 4 in
